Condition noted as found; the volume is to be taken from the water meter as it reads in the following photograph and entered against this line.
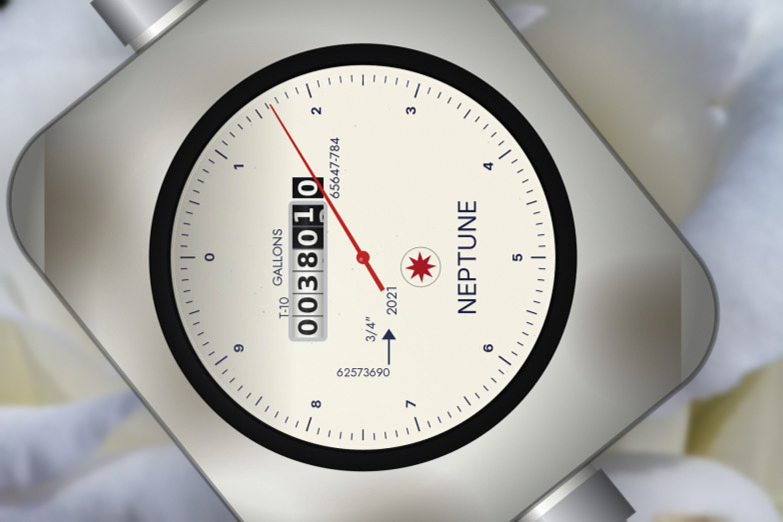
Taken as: 38011.6 gal
